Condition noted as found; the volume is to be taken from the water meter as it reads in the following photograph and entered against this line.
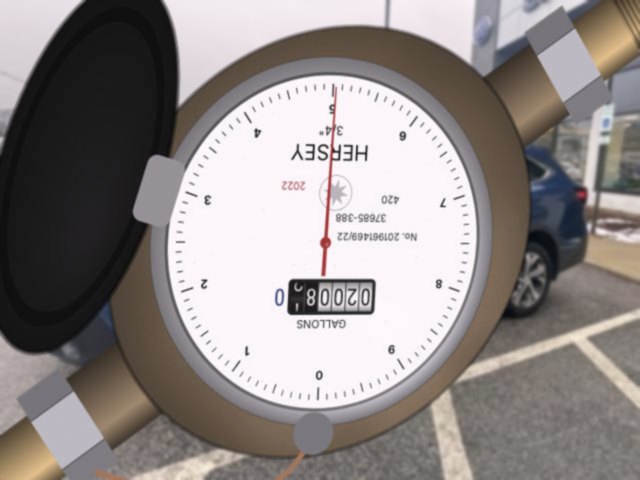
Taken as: 200815.0 gal
